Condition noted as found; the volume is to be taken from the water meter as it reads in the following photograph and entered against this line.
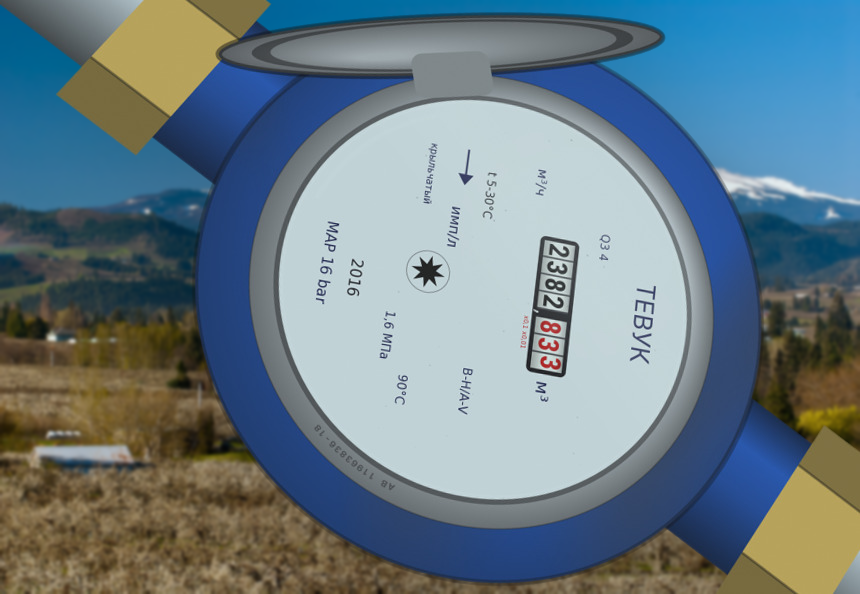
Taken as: 2382.833 m³
